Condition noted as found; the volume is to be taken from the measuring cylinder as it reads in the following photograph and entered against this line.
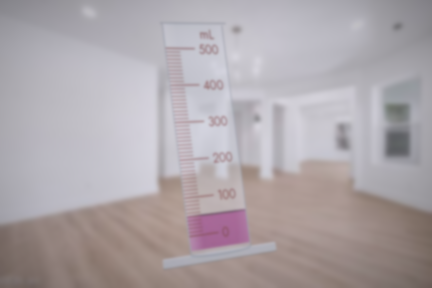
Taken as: 50 mL
